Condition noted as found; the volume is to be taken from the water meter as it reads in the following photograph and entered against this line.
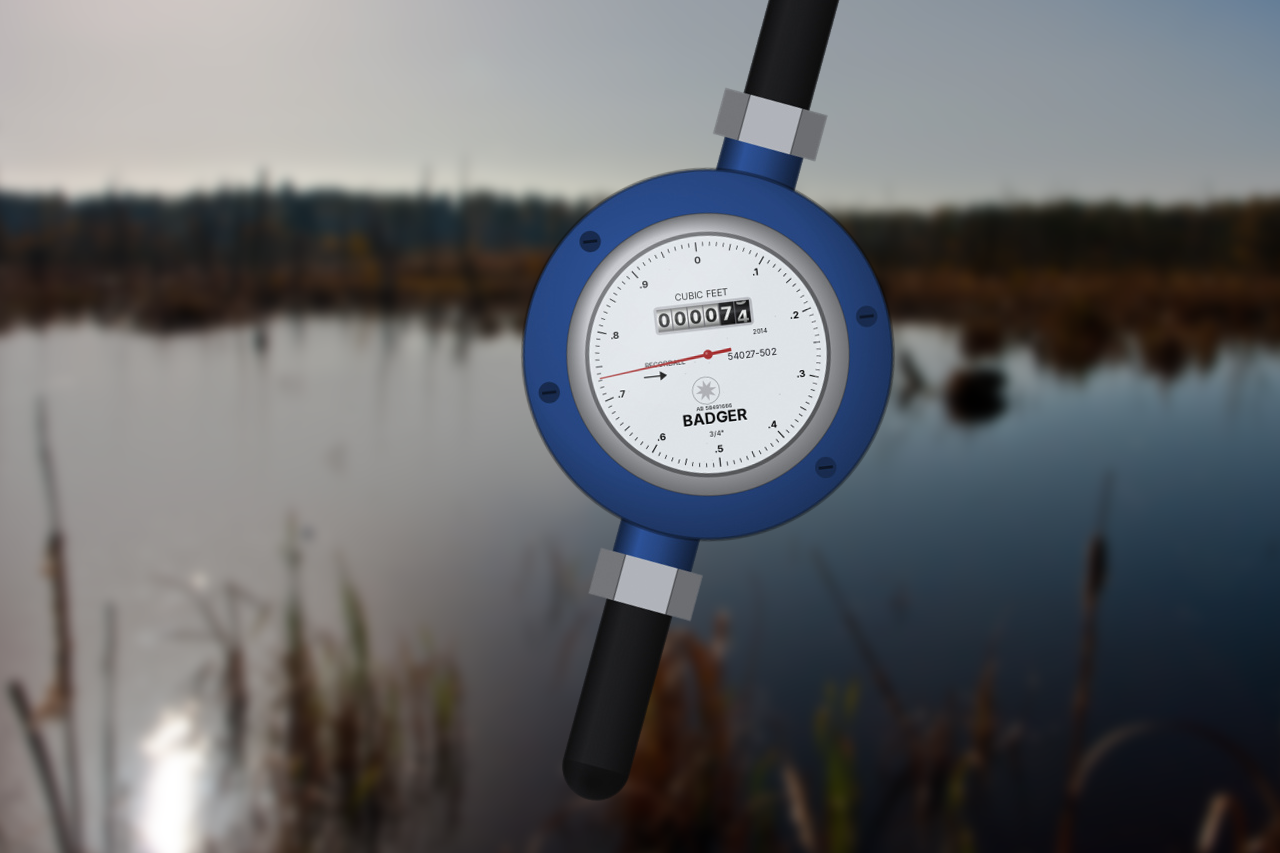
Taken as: 73.73 ft³
